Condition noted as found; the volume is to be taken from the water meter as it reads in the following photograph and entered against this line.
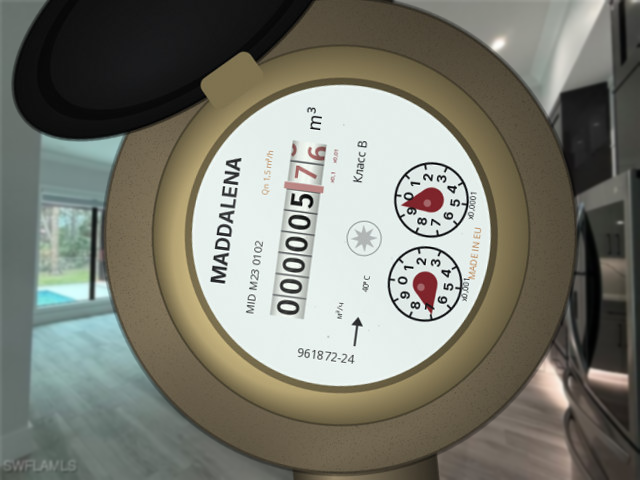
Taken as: 5.7569 m³
